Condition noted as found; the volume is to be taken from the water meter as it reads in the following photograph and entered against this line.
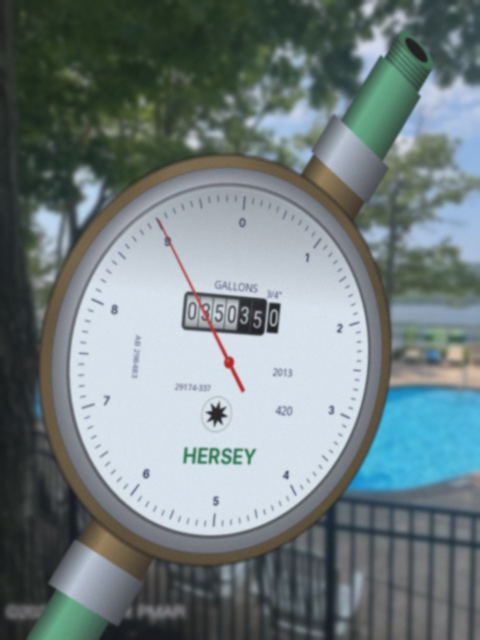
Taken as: 350349.0 gal
